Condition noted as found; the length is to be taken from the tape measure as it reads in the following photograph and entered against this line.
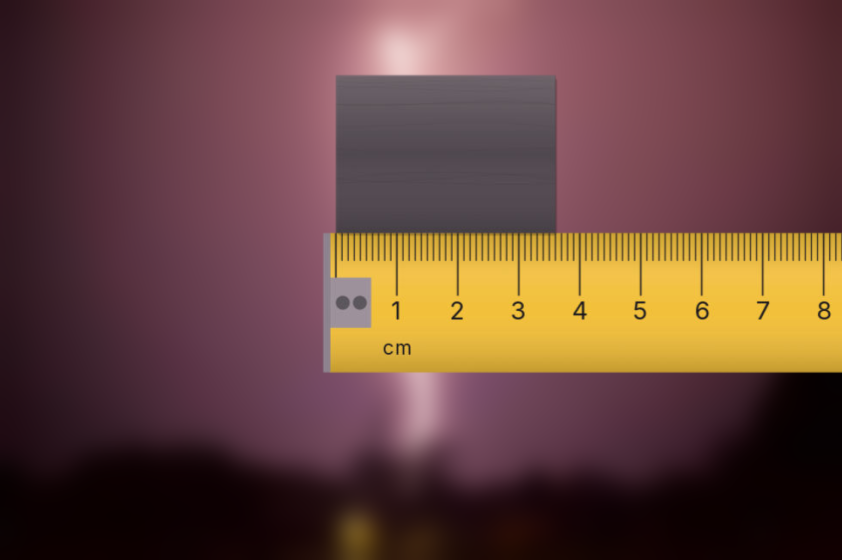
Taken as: 3.6 cm
